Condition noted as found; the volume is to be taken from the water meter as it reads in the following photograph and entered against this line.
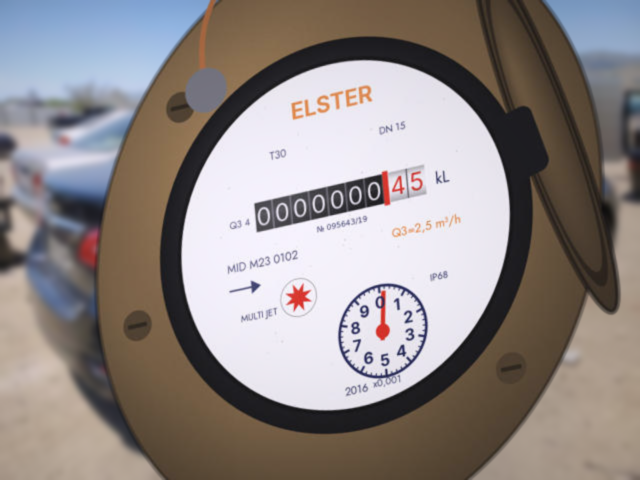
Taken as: 0.450 kL
